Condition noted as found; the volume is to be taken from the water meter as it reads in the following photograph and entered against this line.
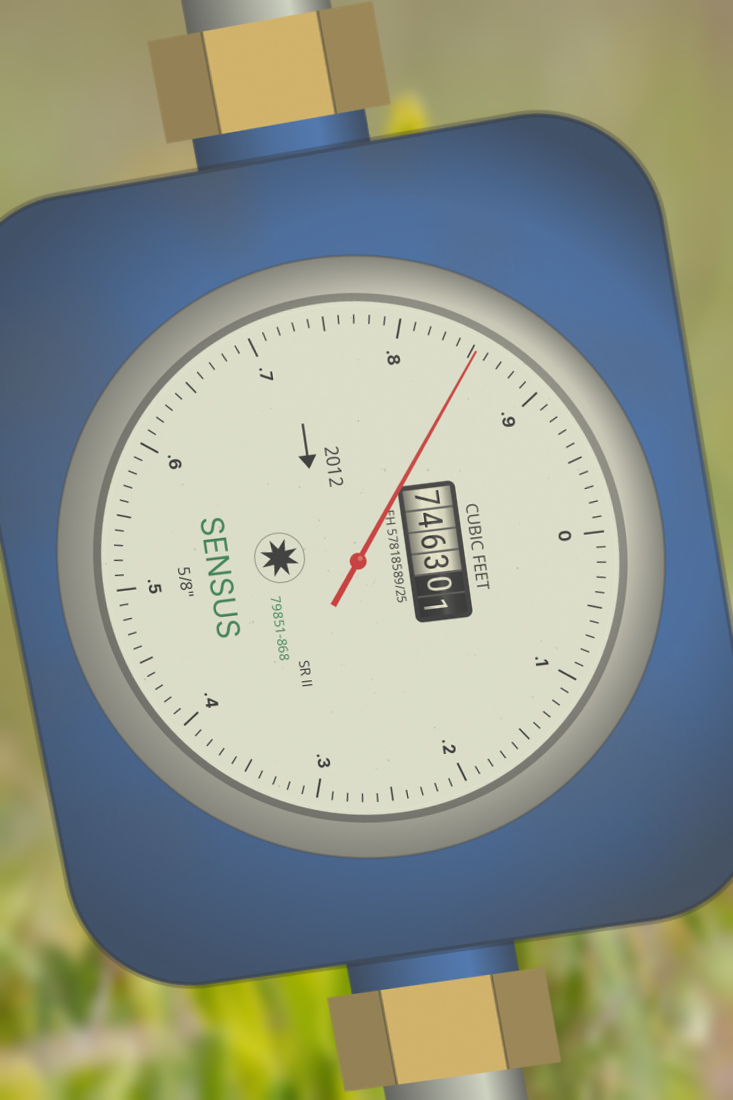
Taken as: 746300.85 ft³
